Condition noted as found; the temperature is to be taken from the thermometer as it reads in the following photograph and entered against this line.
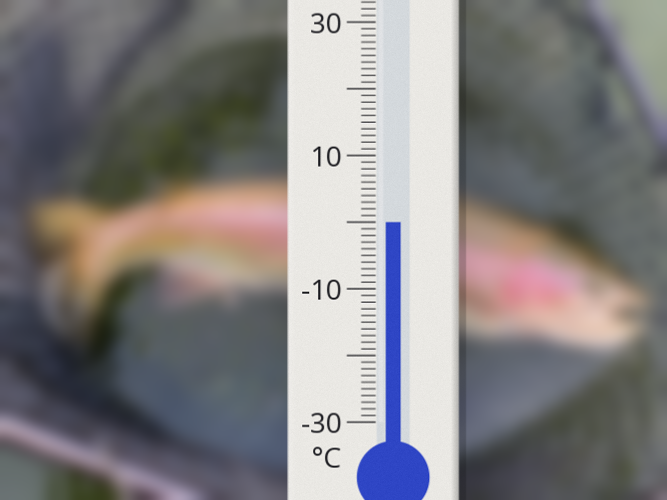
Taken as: 0 °C
